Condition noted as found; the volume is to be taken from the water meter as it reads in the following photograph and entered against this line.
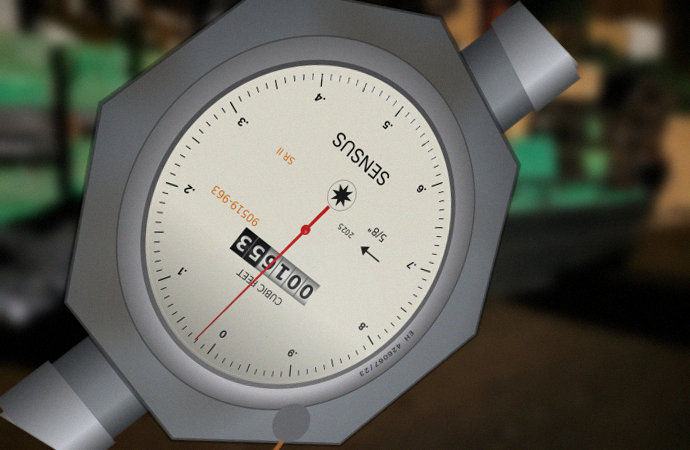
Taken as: 1653.02 ft³
